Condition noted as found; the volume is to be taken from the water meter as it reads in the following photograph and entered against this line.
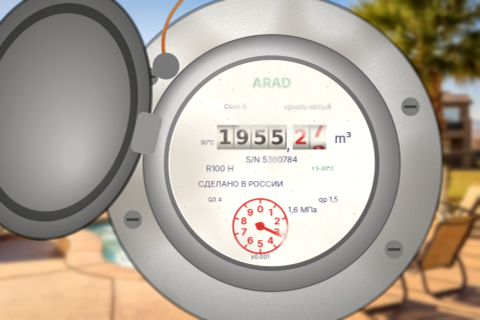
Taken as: 1955.273 m³
